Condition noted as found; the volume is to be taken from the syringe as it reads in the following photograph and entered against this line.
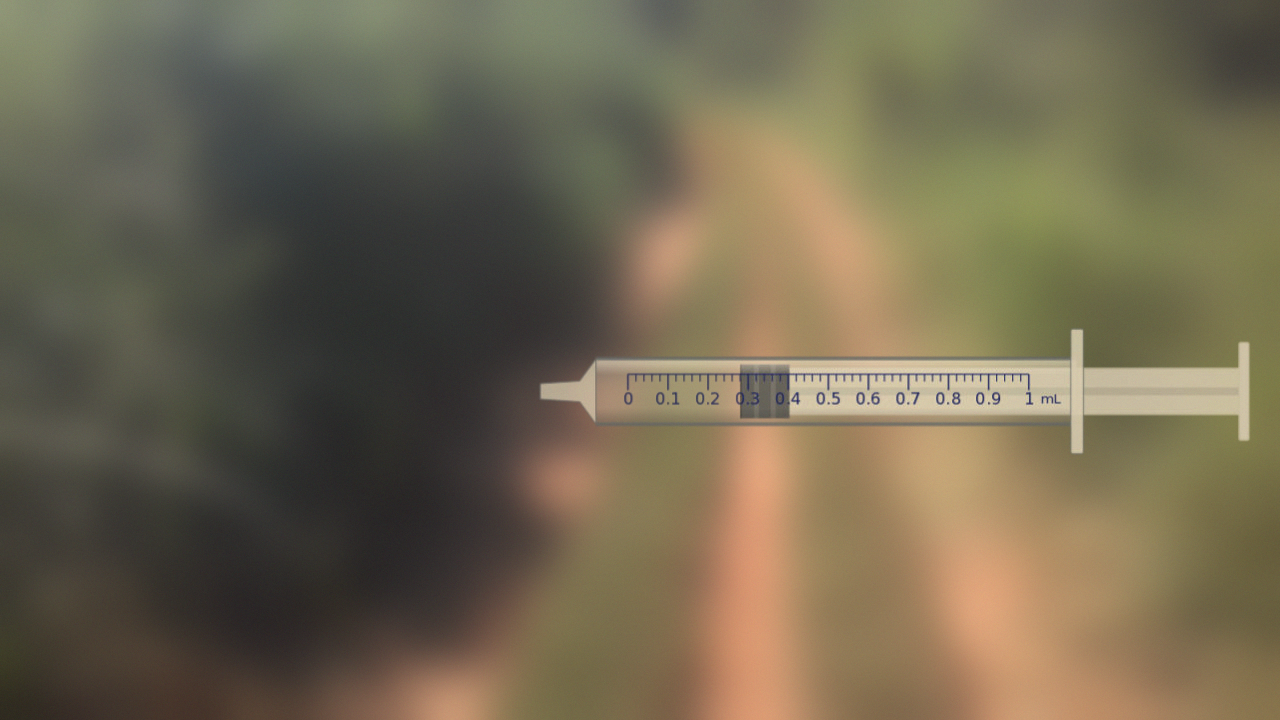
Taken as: 0.28 mL
